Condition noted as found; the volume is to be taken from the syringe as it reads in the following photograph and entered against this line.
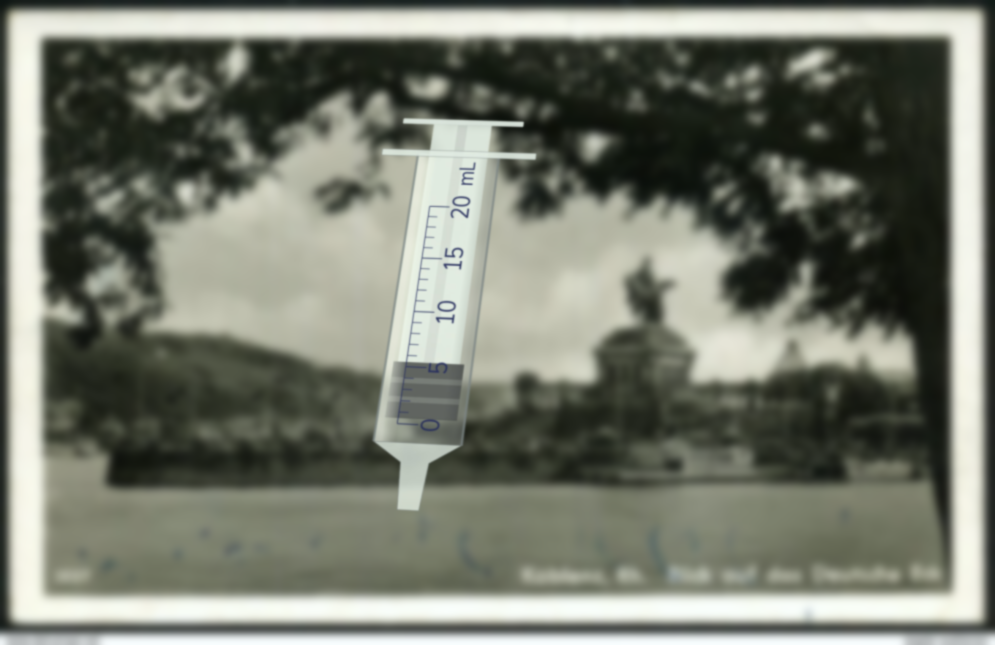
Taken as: 0.5 mL
